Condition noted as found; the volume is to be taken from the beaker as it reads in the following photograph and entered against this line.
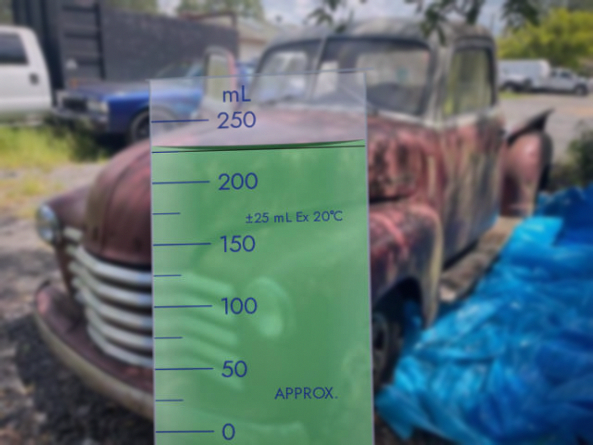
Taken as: 225 mL
